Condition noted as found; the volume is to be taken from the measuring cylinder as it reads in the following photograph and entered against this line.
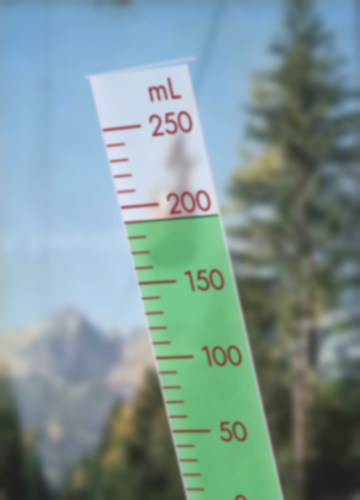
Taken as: 190 mL
